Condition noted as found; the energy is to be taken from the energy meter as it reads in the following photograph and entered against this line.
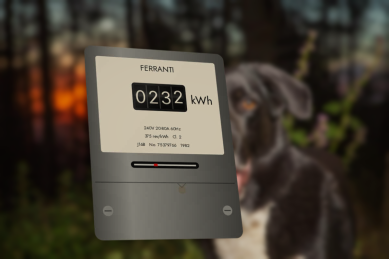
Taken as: 232 kWh
